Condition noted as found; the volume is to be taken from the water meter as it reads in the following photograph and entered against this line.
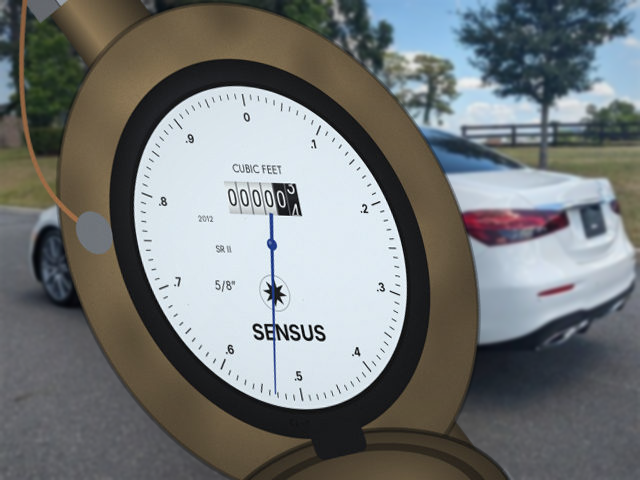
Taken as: 3.53 ft³
